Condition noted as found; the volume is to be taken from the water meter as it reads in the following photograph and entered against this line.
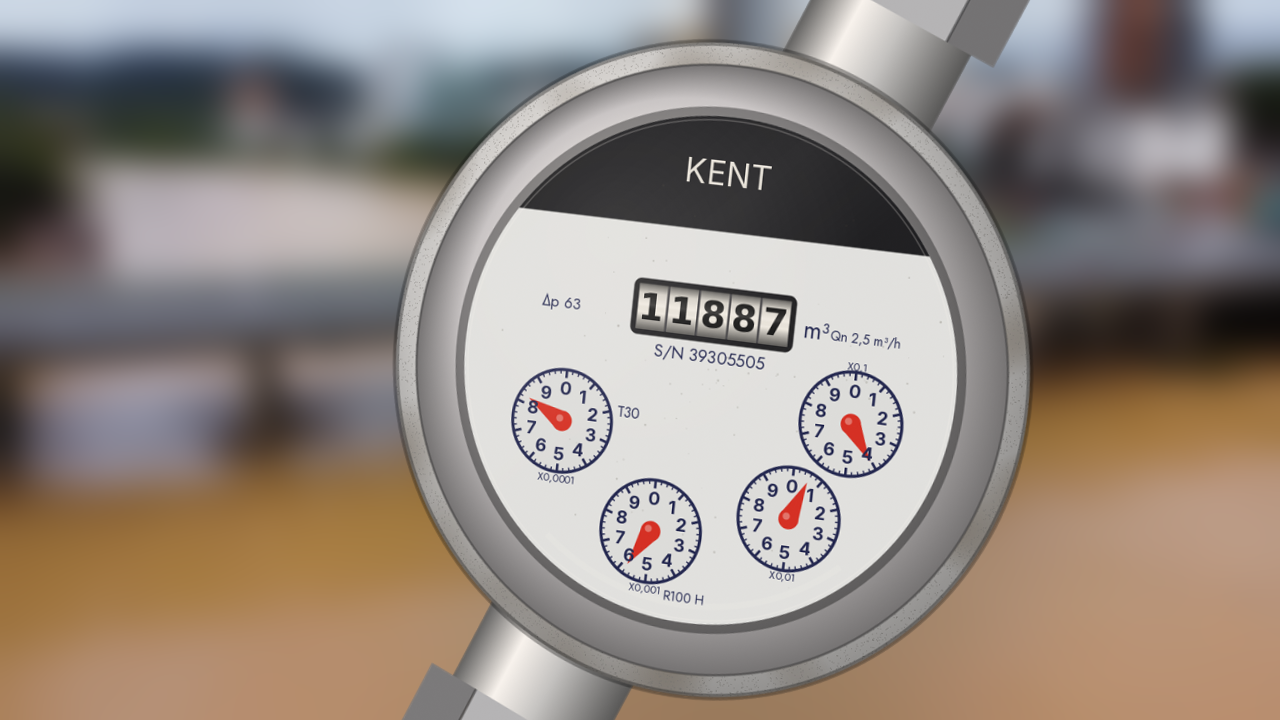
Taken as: 11887.4058 m³
